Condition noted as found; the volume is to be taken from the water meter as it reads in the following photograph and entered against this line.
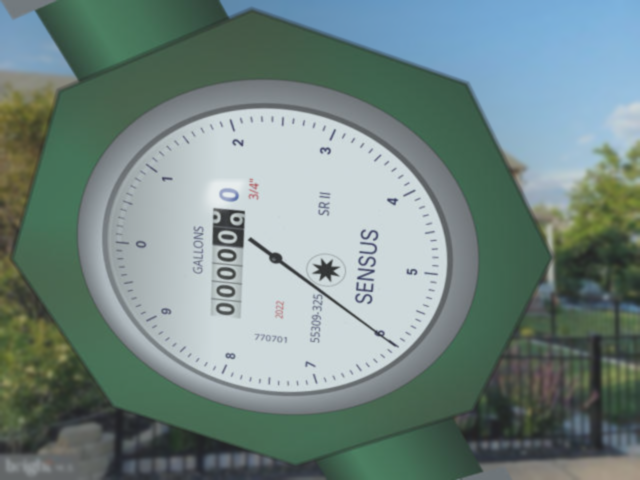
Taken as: 86.0 gal
